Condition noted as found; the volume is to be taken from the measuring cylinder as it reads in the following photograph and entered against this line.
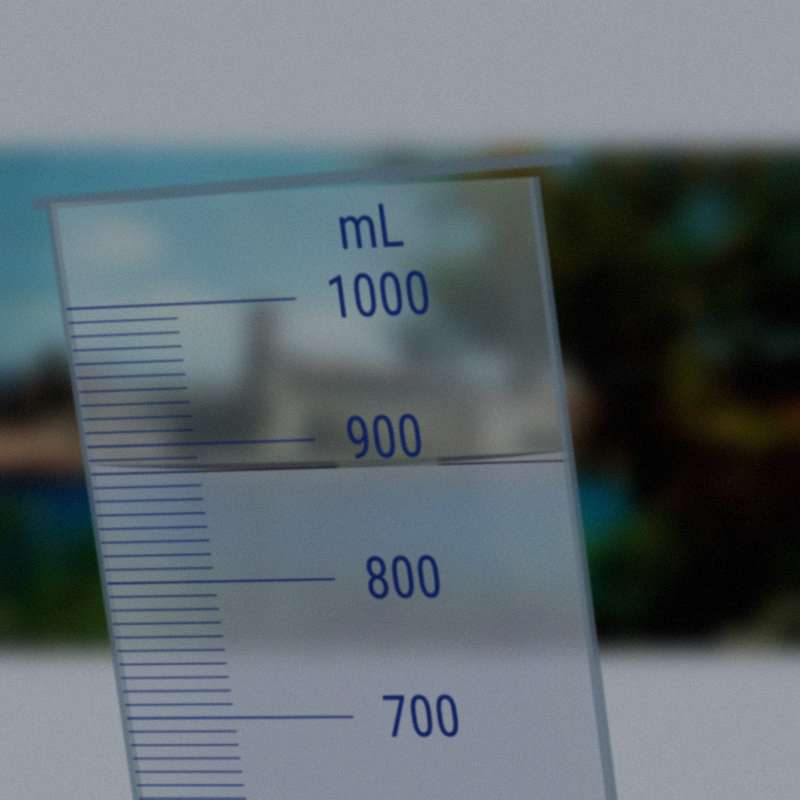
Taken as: 880 mL
